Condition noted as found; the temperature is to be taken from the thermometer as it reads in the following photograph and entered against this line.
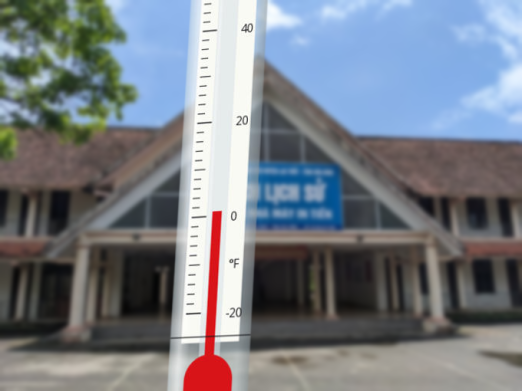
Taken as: 1 °F
